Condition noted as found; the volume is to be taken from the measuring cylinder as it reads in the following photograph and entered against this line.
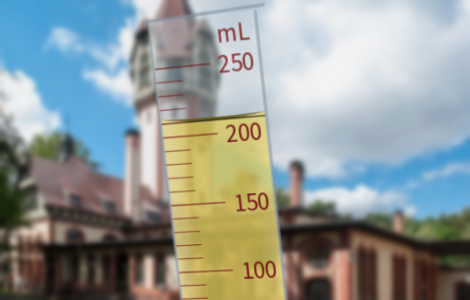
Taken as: 210 mL
